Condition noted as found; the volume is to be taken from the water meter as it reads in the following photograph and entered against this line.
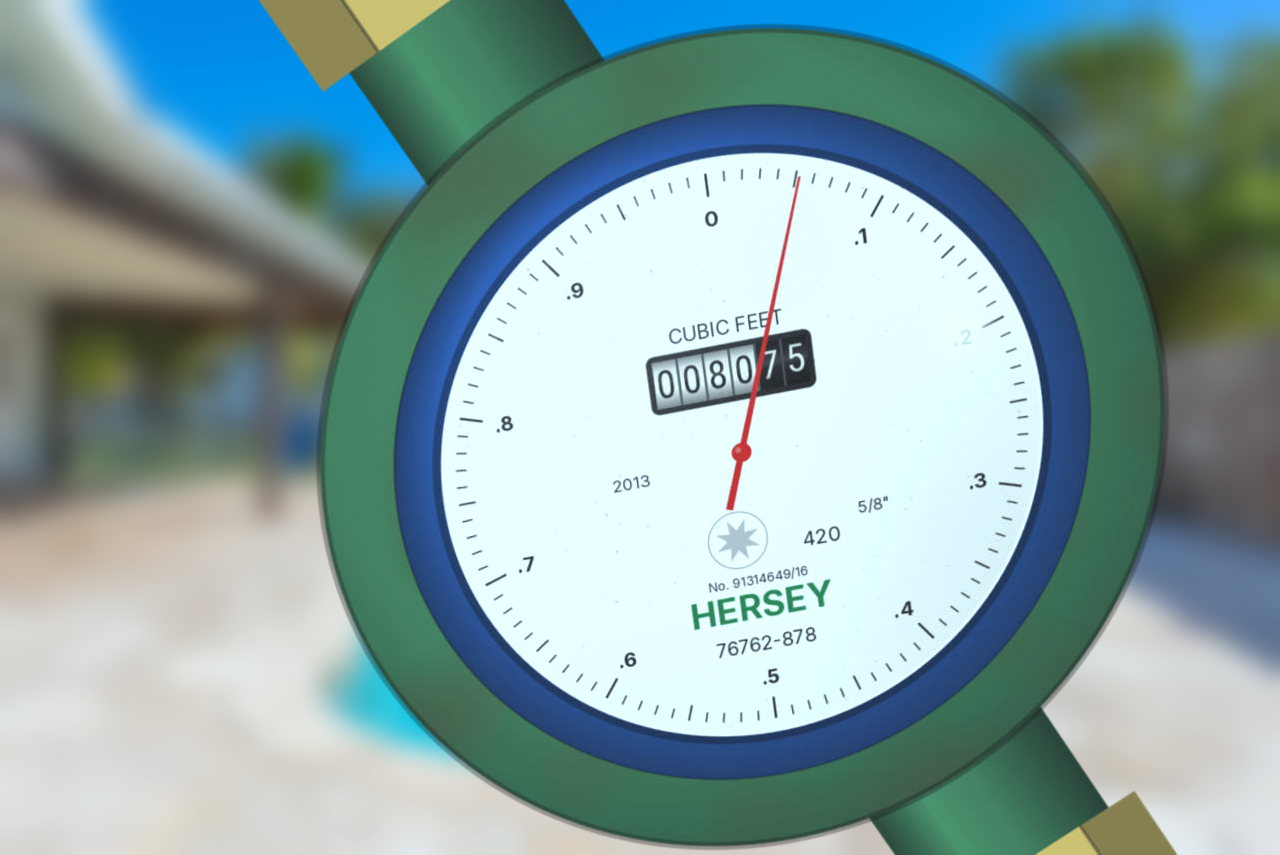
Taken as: 8075.05 ft³
